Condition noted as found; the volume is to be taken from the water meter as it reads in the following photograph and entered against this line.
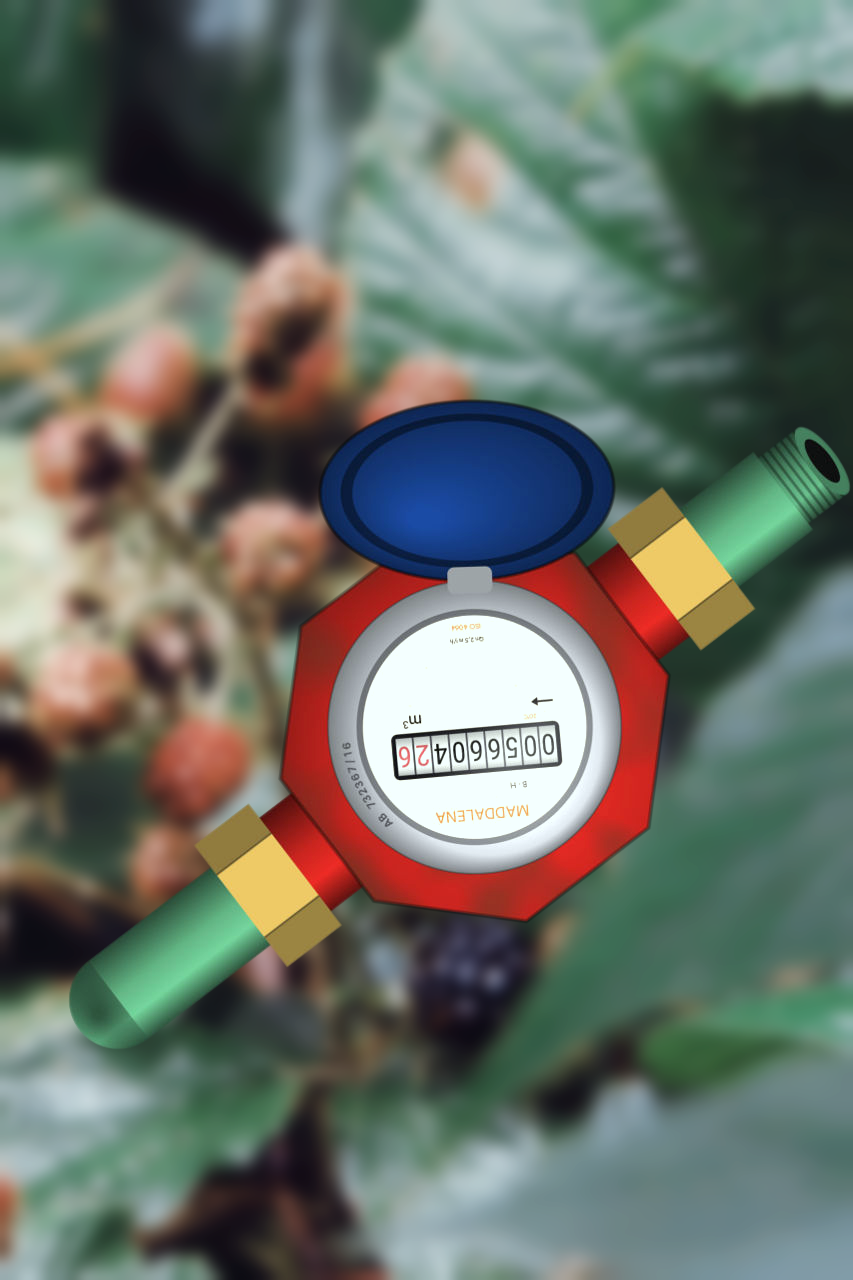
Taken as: 56604.26 m³
